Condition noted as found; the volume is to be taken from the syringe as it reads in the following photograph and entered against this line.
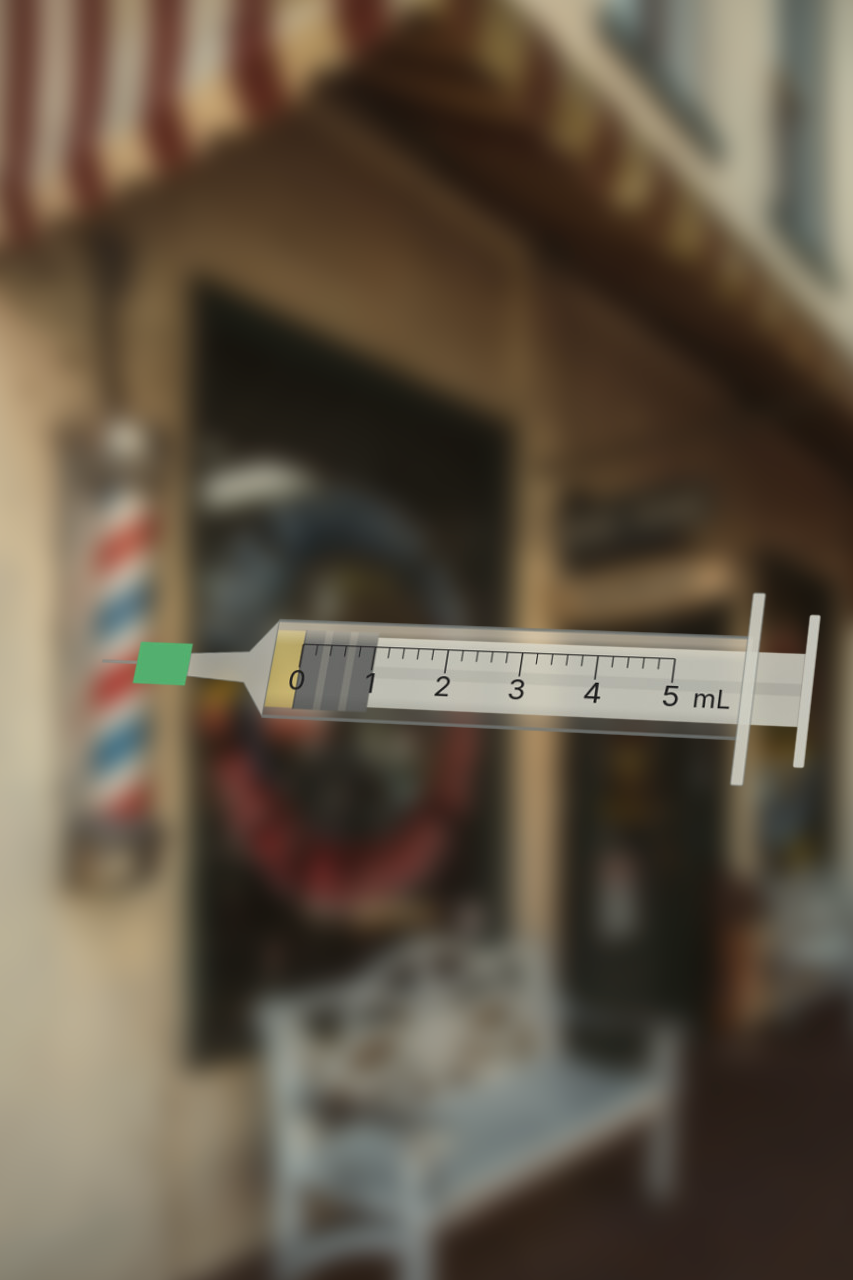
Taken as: 0 mL
